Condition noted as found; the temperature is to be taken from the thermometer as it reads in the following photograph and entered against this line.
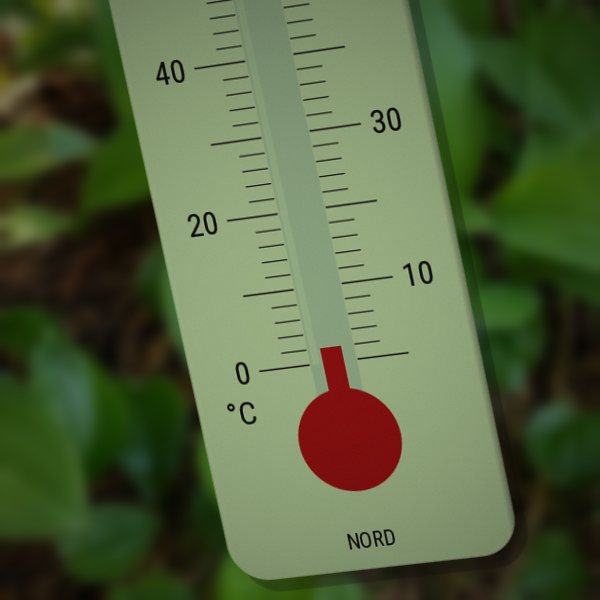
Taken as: 2 °C
